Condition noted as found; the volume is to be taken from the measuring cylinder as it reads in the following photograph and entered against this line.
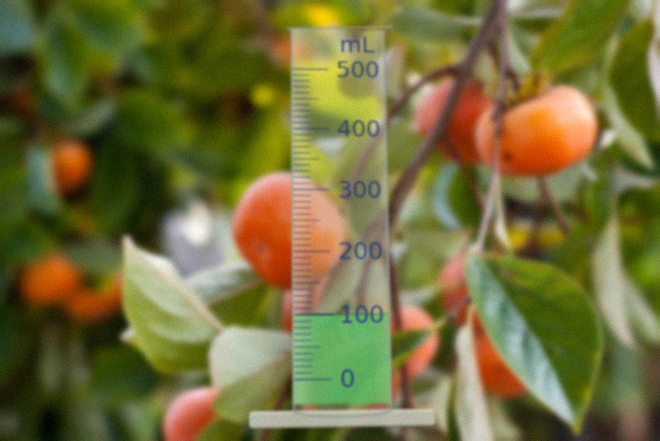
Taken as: 100 mL
